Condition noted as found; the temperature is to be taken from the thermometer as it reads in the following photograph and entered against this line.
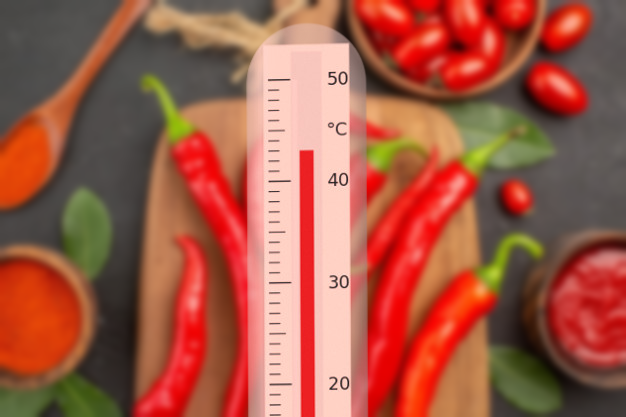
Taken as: 43 °C
